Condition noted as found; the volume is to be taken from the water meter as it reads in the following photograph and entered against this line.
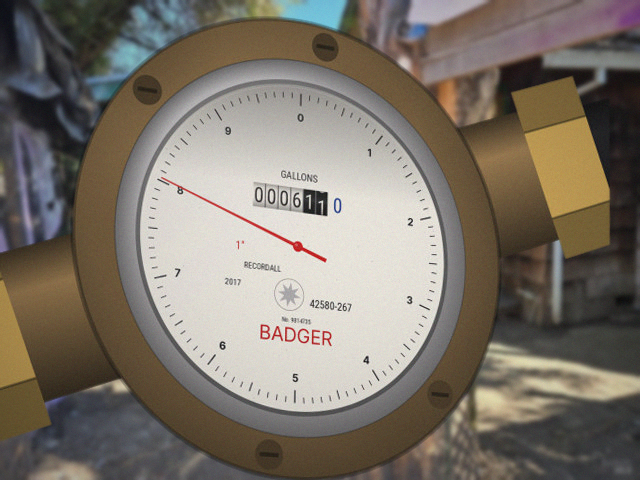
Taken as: 6108.0 gal
